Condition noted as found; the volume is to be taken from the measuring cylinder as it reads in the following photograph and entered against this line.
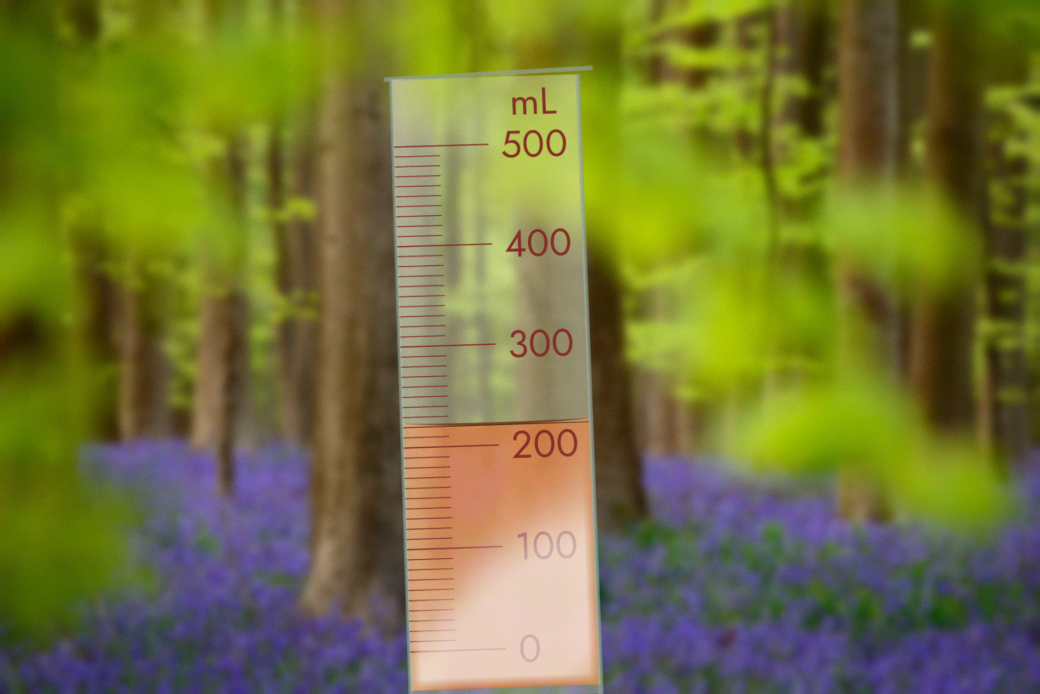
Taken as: 220 mL
